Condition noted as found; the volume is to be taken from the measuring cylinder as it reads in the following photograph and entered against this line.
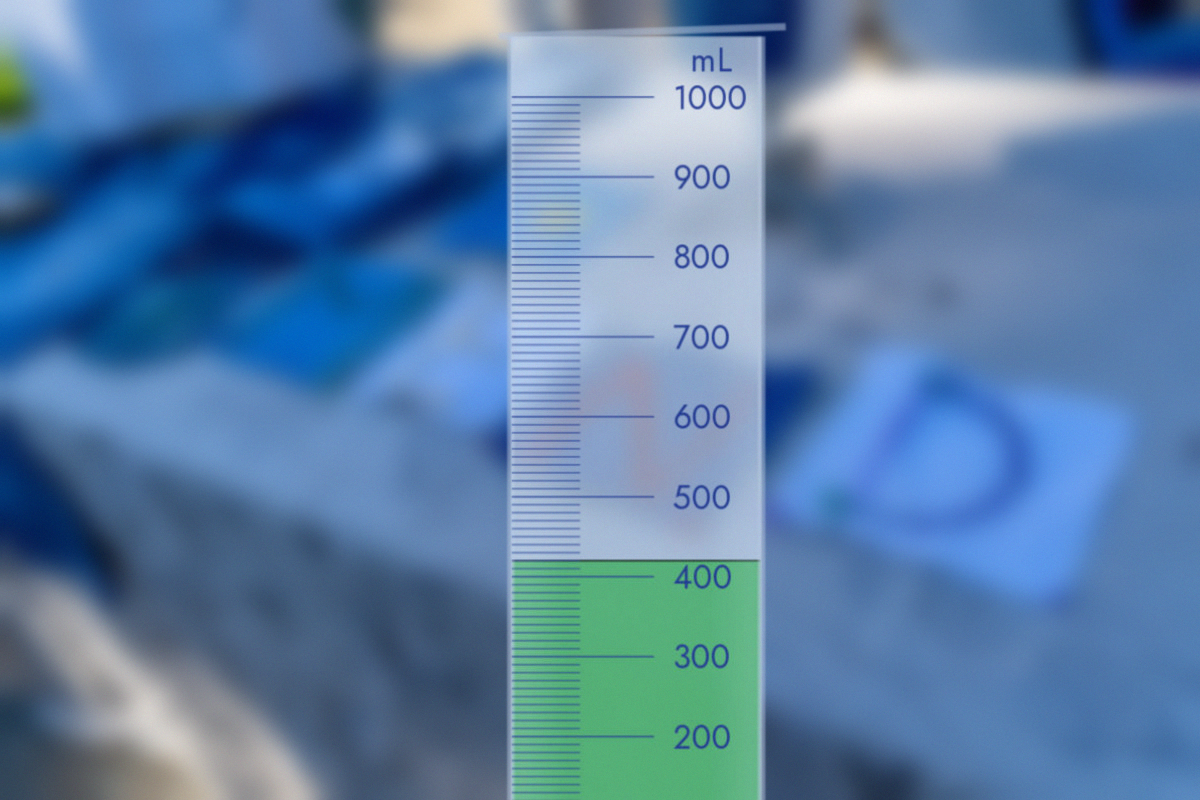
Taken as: 420 mL
